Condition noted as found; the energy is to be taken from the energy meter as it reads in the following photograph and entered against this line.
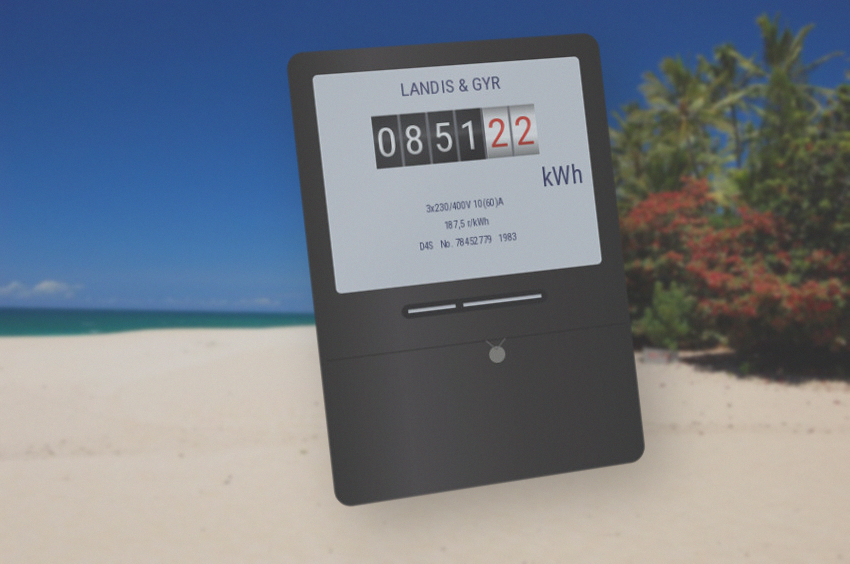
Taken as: 851.22 kWh
